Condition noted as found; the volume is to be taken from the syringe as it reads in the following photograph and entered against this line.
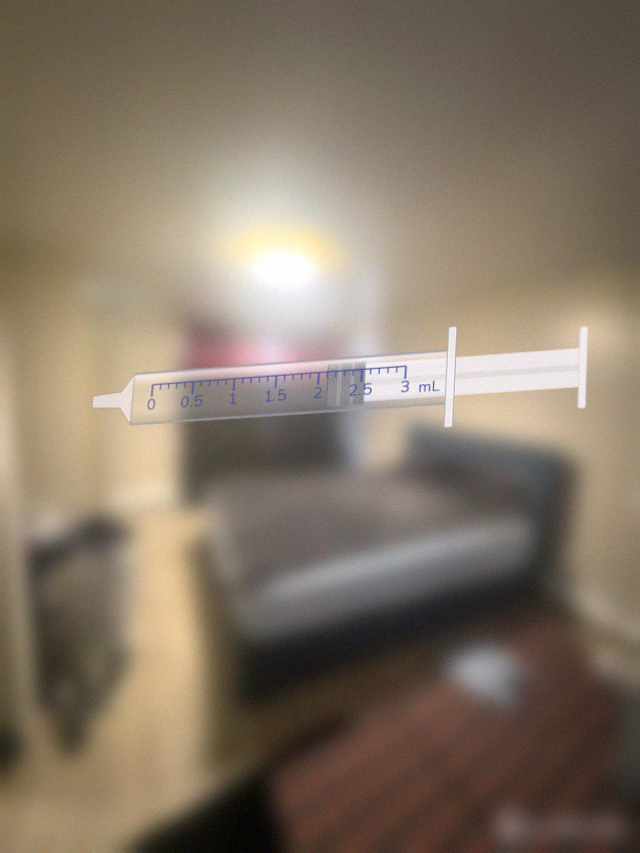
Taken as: 2.1 mL
